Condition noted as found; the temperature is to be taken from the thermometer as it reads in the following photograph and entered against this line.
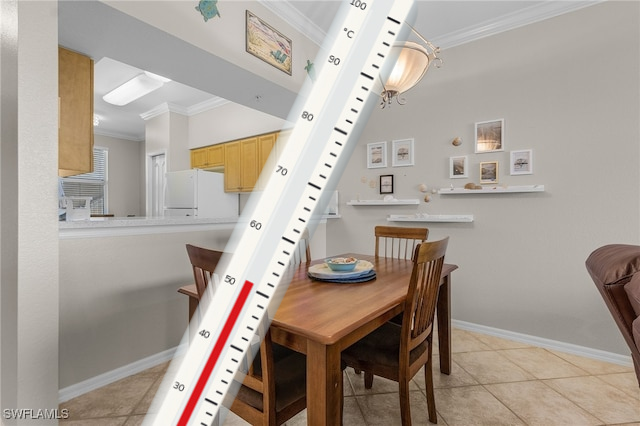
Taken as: 51 °C
